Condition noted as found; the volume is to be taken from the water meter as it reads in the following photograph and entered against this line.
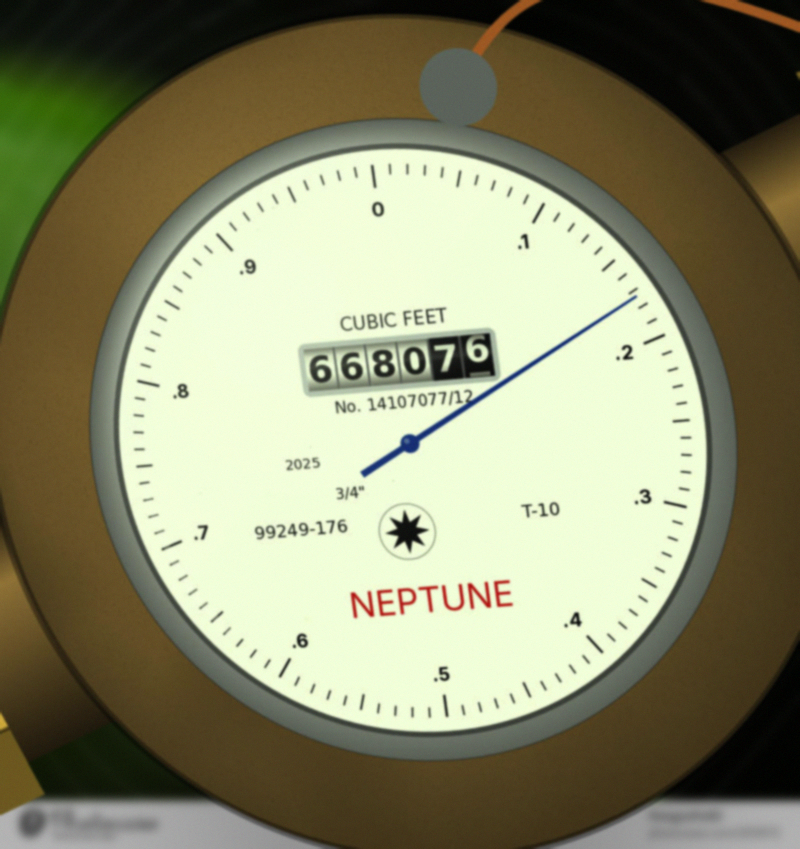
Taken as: 668076.17 ft³
